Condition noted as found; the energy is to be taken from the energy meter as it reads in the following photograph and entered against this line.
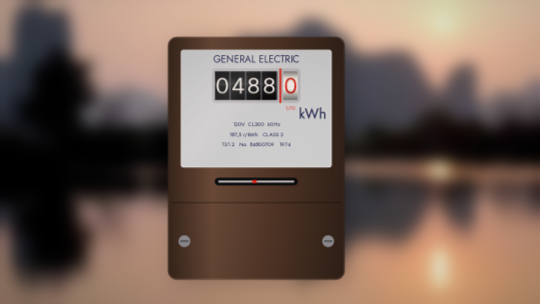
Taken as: 488.0 kWh
